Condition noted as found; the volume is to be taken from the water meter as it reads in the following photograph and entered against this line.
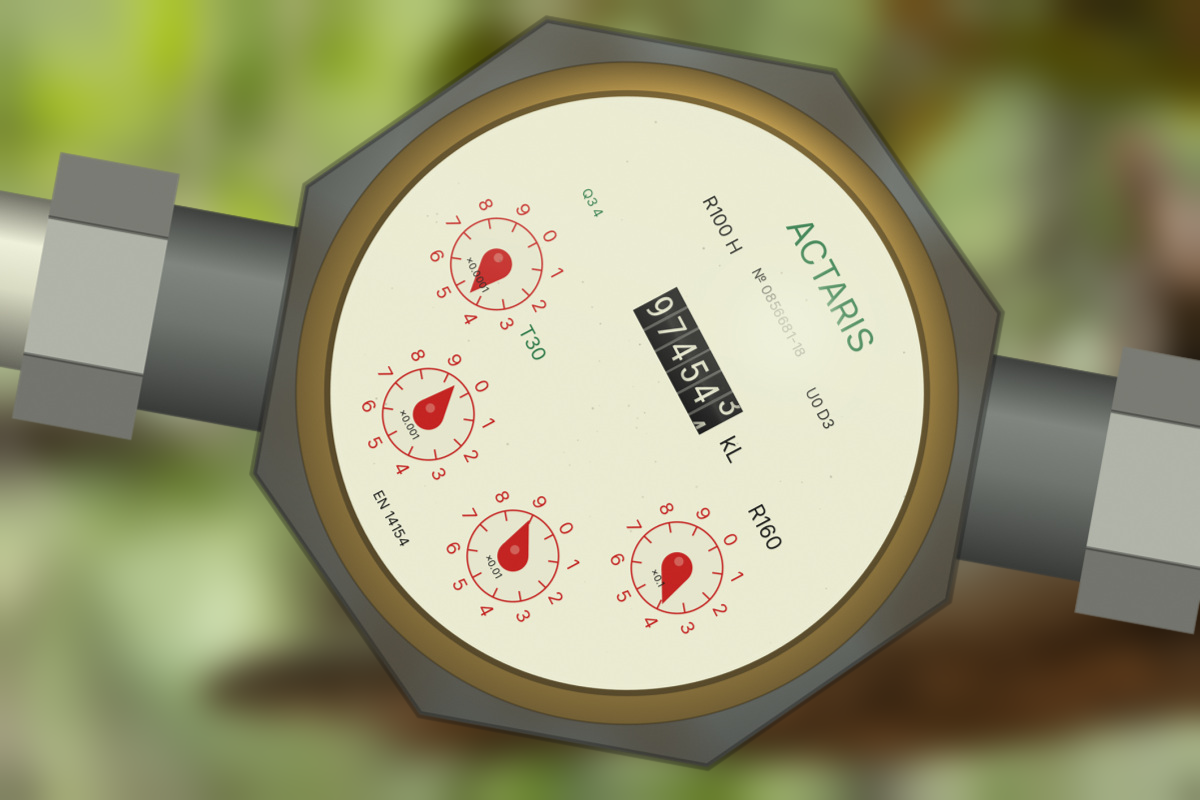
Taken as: 974543.3894 kL
